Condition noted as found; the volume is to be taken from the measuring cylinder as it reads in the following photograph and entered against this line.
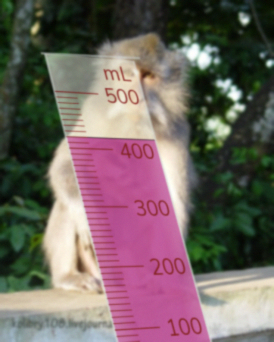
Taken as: 420 mL
